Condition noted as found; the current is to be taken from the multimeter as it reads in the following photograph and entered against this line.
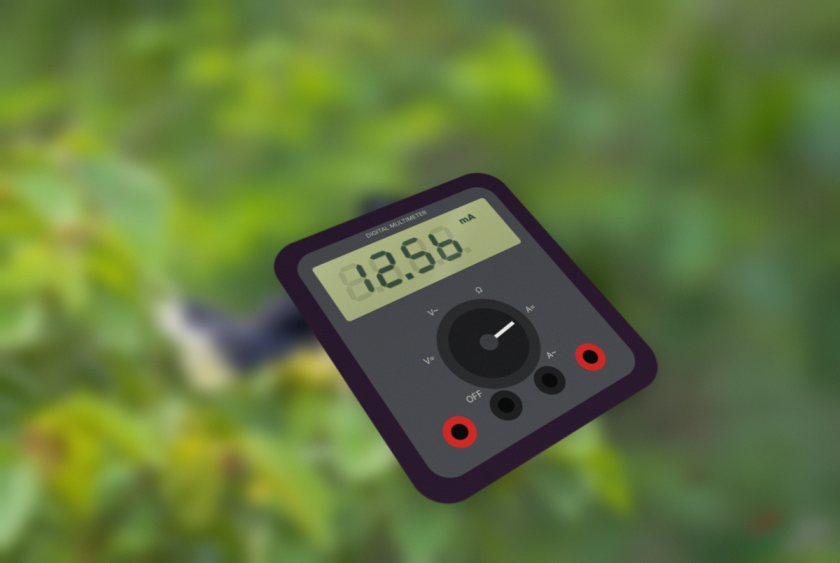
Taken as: 12.56 mA
